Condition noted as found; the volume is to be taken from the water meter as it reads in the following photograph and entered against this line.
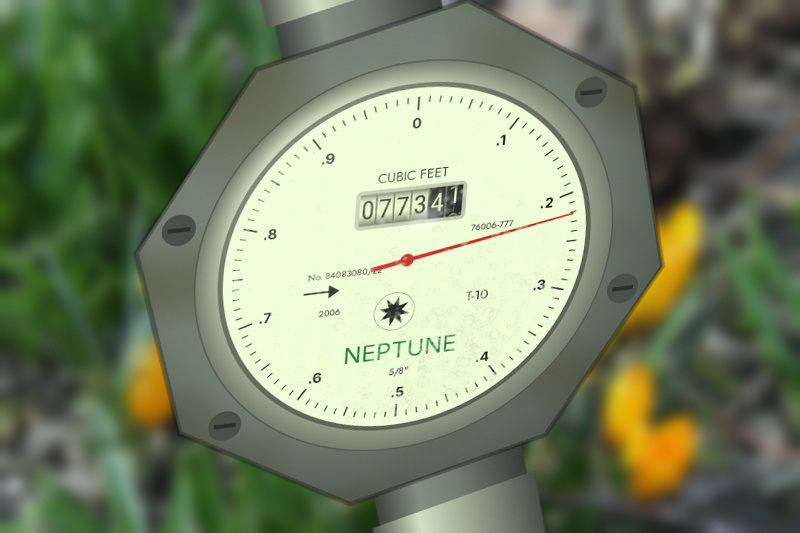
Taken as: 77341.22 ft³
